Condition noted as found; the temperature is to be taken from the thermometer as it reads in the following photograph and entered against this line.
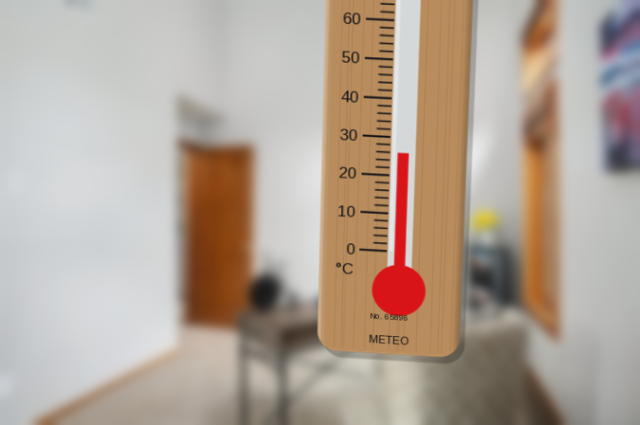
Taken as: 26 °C
